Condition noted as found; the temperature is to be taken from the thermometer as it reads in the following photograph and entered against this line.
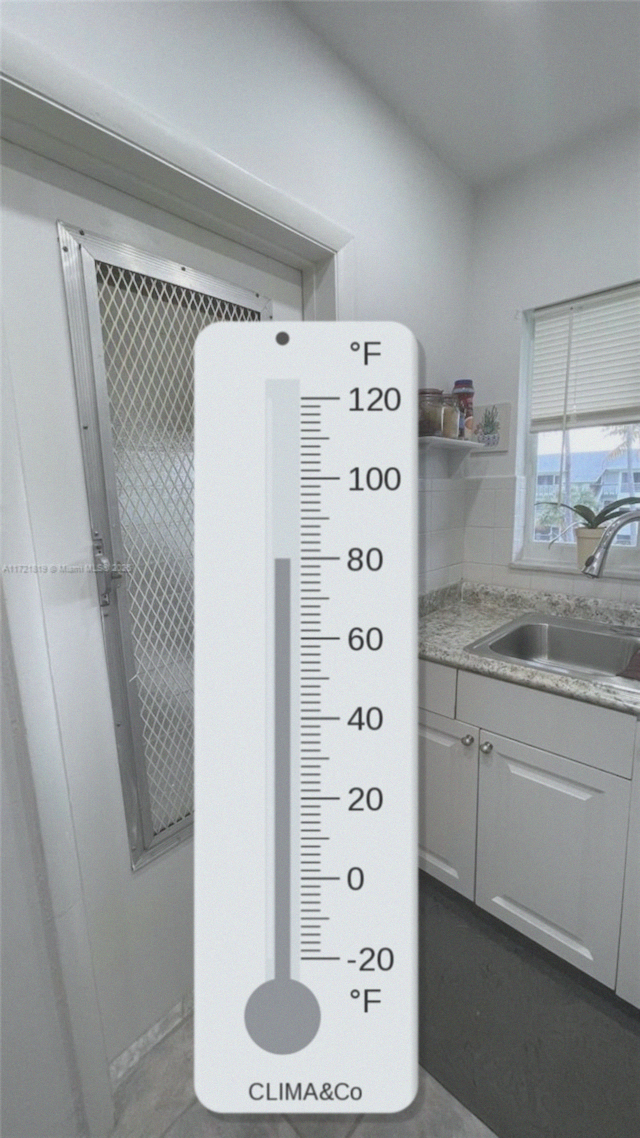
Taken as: 80 °F
